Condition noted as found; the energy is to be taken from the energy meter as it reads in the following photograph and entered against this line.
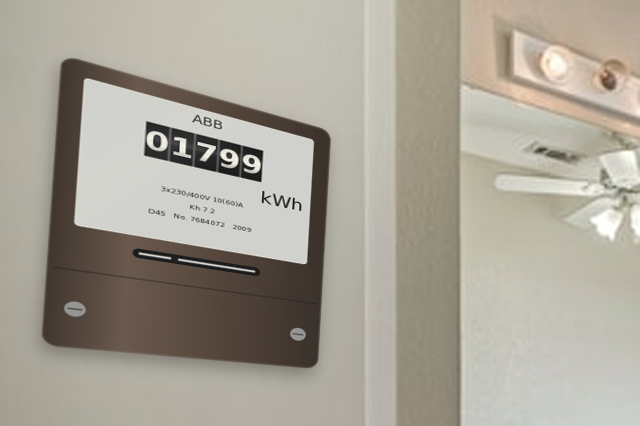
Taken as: 1799 kWh
